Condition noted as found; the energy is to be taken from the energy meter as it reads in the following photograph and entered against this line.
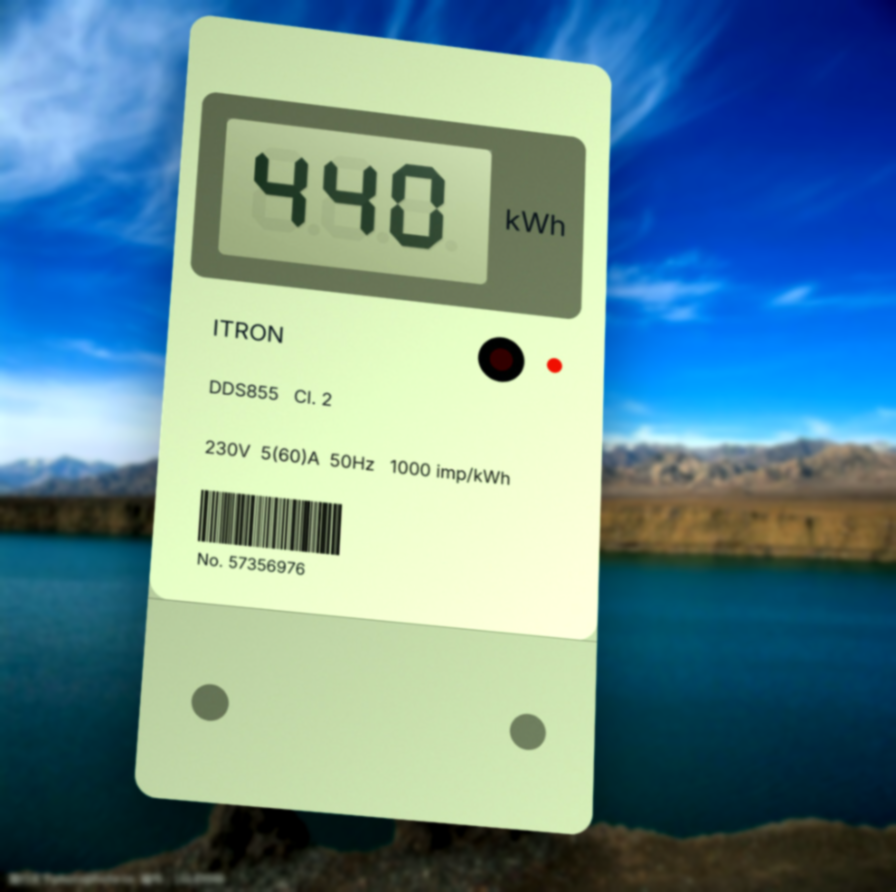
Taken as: 440 kWh
